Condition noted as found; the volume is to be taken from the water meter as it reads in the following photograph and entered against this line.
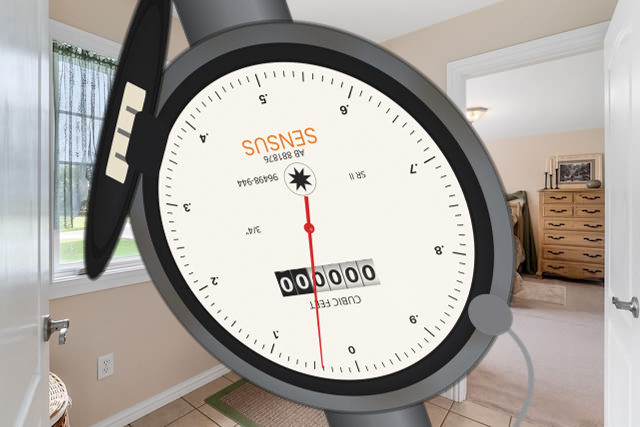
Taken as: 0.04 ft³
